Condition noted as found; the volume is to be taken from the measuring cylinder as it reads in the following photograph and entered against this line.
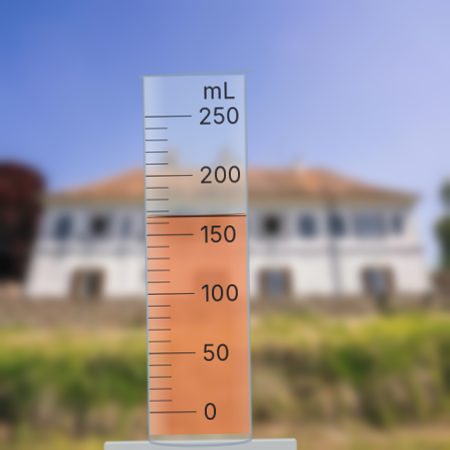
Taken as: 165 mL
